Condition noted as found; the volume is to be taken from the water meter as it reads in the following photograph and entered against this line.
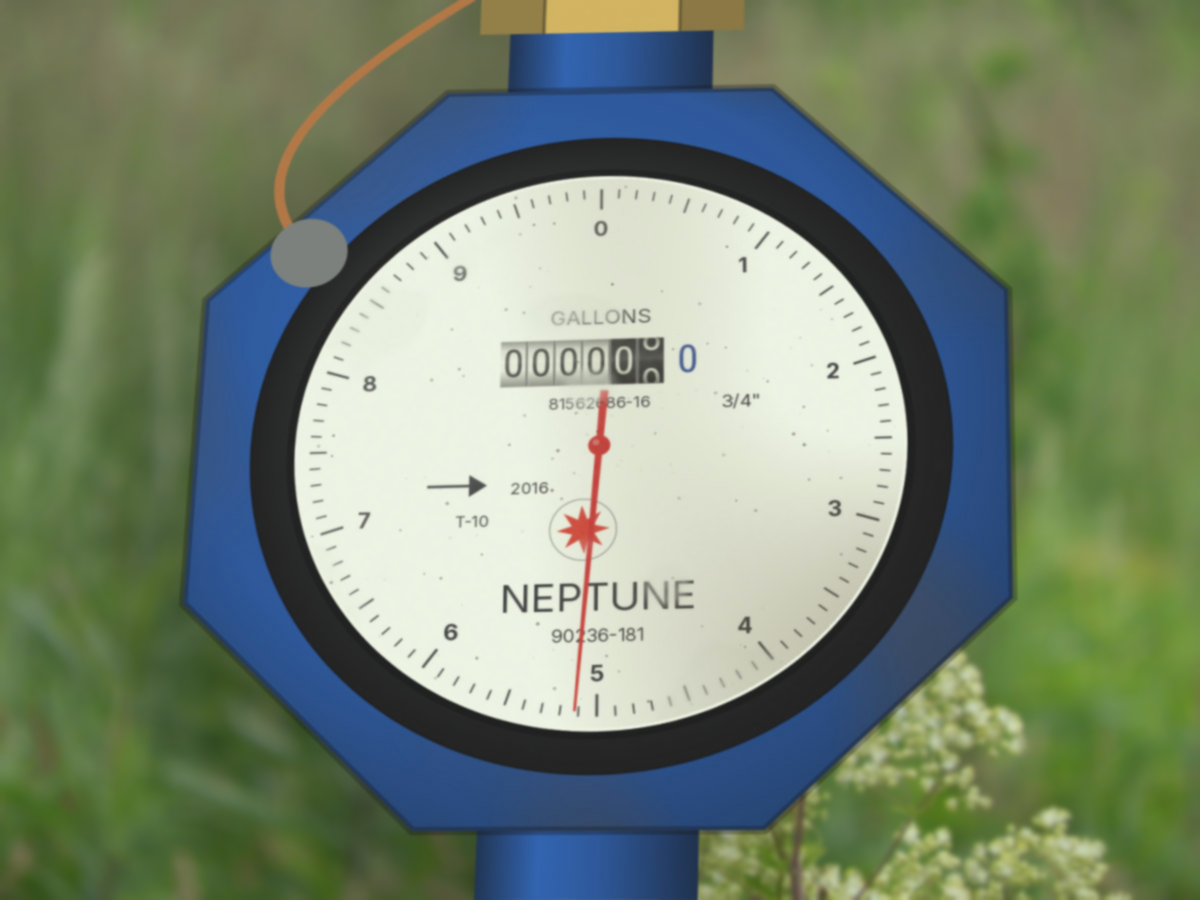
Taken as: 85.1 gal
